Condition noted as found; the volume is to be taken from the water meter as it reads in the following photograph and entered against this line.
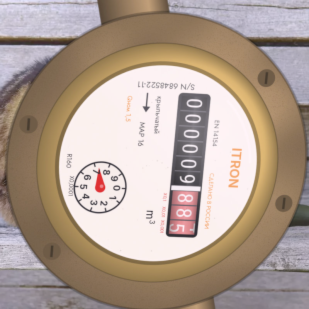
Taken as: 9.8847 m³
